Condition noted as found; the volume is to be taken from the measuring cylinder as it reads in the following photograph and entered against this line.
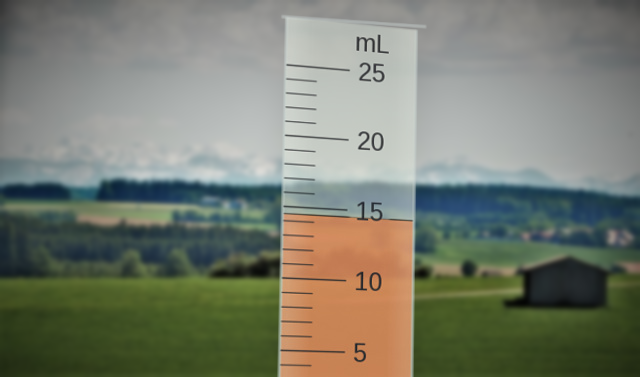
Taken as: 14.5 mL
